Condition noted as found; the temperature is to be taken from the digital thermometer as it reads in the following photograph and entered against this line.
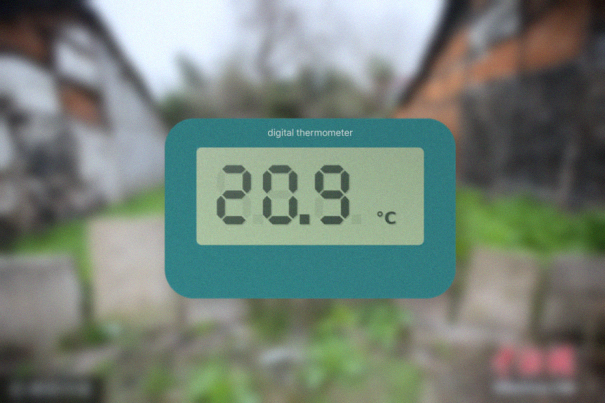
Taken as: 20.9 °C
